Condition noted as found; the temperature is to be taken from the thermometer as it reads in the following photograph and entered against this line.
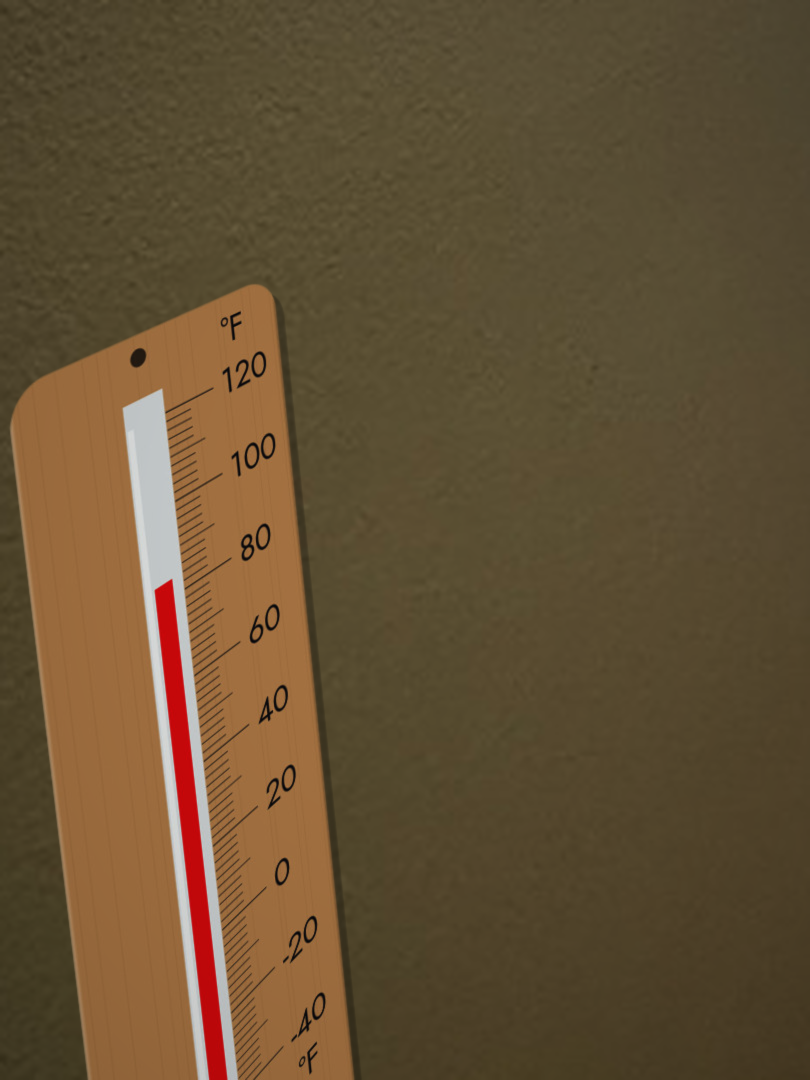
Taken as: 84 °F
